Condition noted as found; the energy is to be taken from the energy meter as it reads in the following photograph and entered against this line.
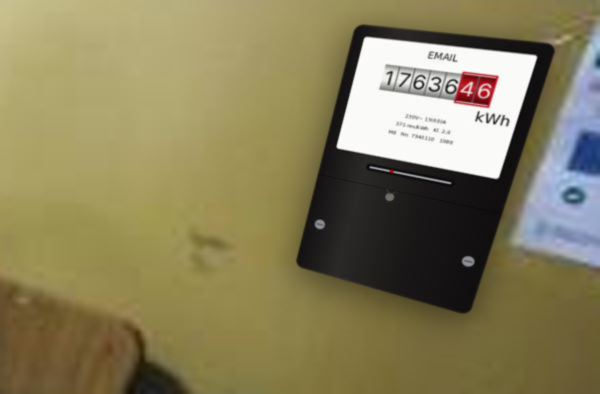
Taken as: 17636.46 kWh
